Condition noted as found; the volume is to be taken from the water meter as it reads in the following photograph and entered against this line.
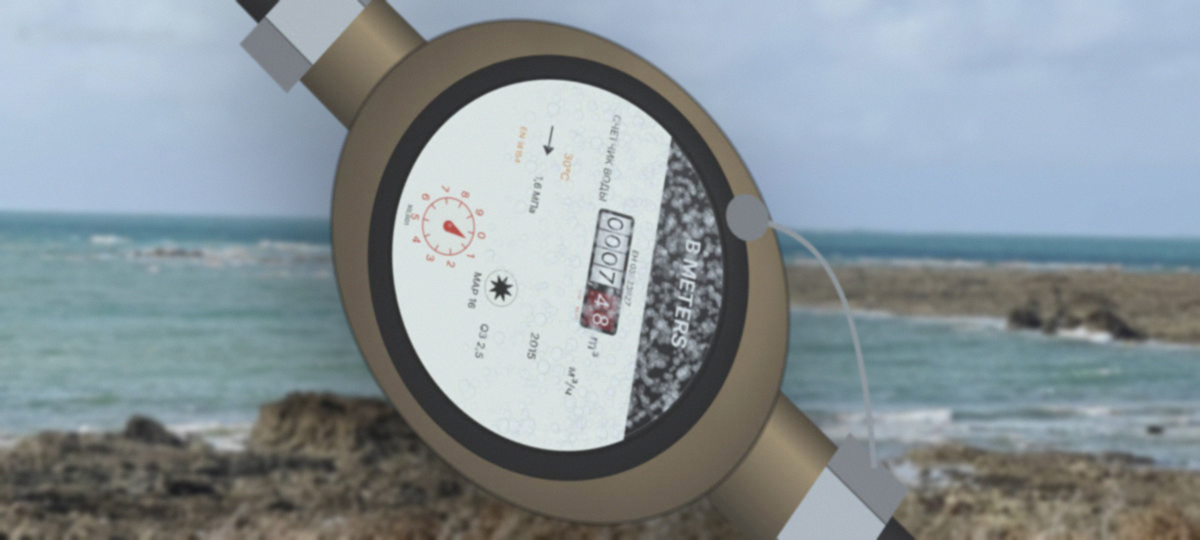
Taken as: 7.480 m³
